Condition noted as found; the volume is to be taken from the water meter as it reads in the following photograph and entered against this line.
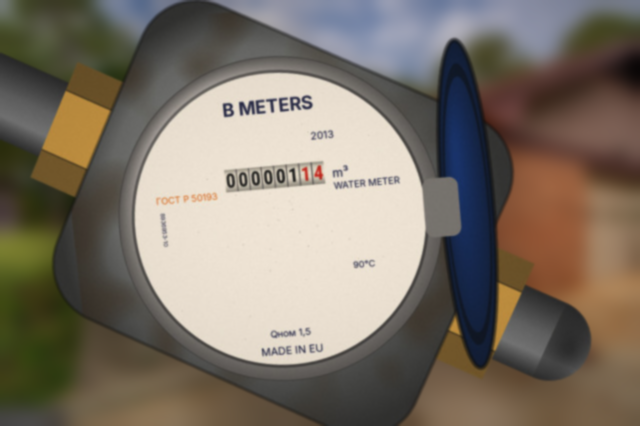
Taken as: 1.14 m³
